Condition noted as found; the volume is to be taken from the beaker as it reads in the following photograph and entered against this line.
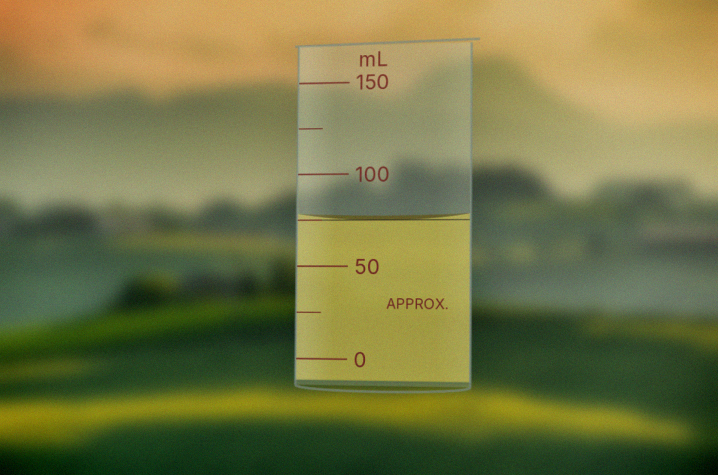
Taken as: 75 mL
